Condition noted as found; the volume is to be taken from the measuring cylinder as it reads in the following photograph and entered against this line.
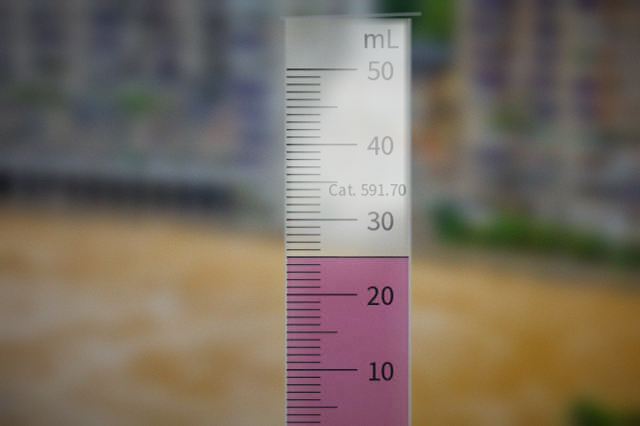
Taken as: 25 mL
